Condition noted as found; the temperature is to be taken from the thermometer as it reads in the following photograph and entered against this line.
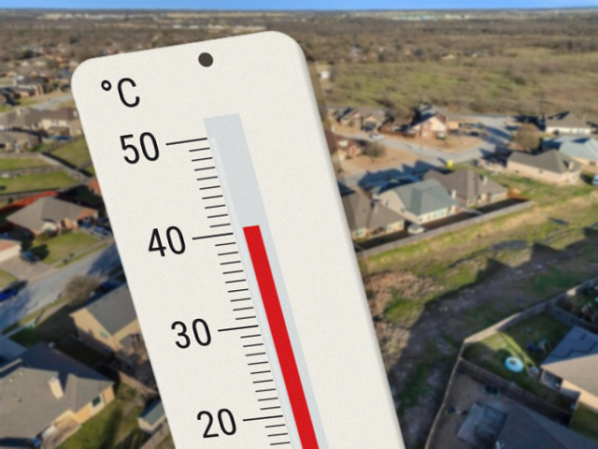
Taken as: 40.5 °C
